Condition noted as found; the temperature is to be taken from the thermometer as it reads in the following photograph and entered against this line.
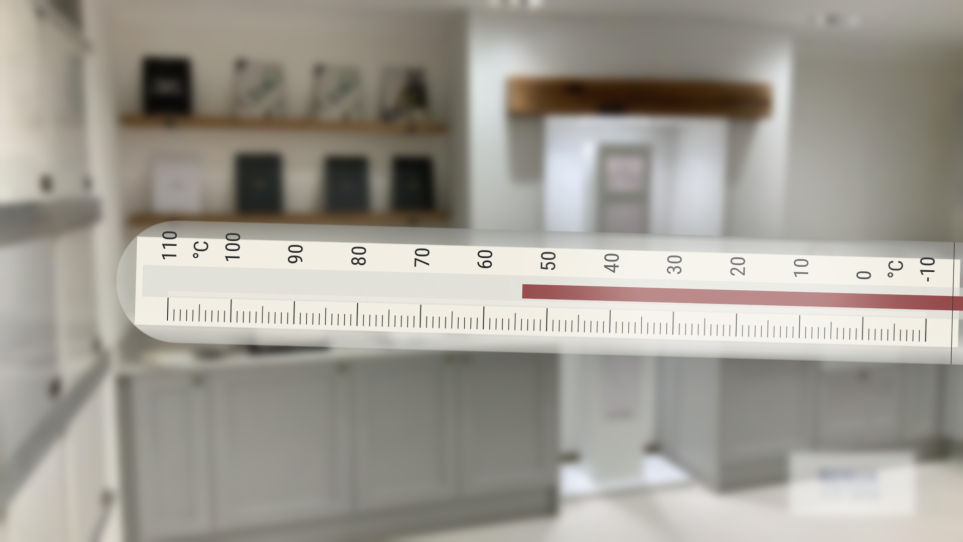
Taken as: 54 °C
